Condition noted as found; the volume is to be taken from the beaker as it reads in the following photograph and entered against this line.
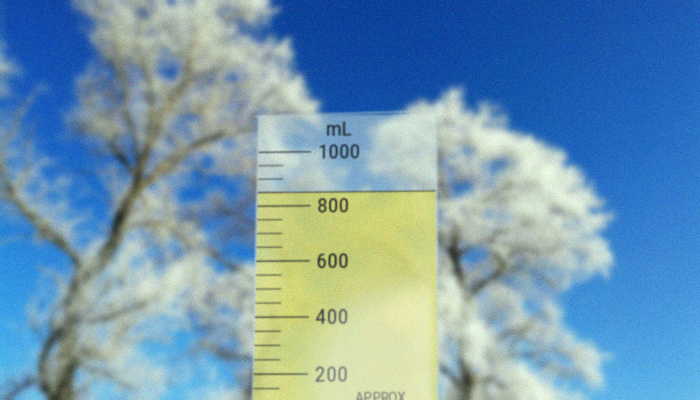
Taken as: 850 mL
